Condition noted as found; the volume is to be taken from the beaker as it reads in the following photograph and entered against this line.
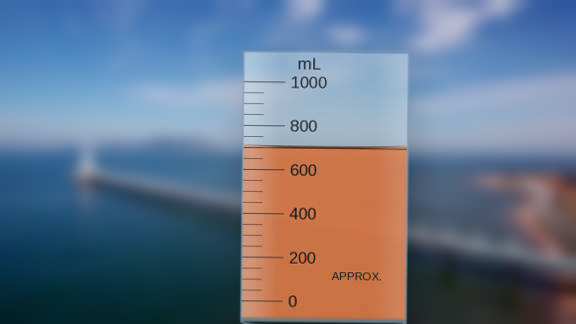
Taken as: 700 mL
